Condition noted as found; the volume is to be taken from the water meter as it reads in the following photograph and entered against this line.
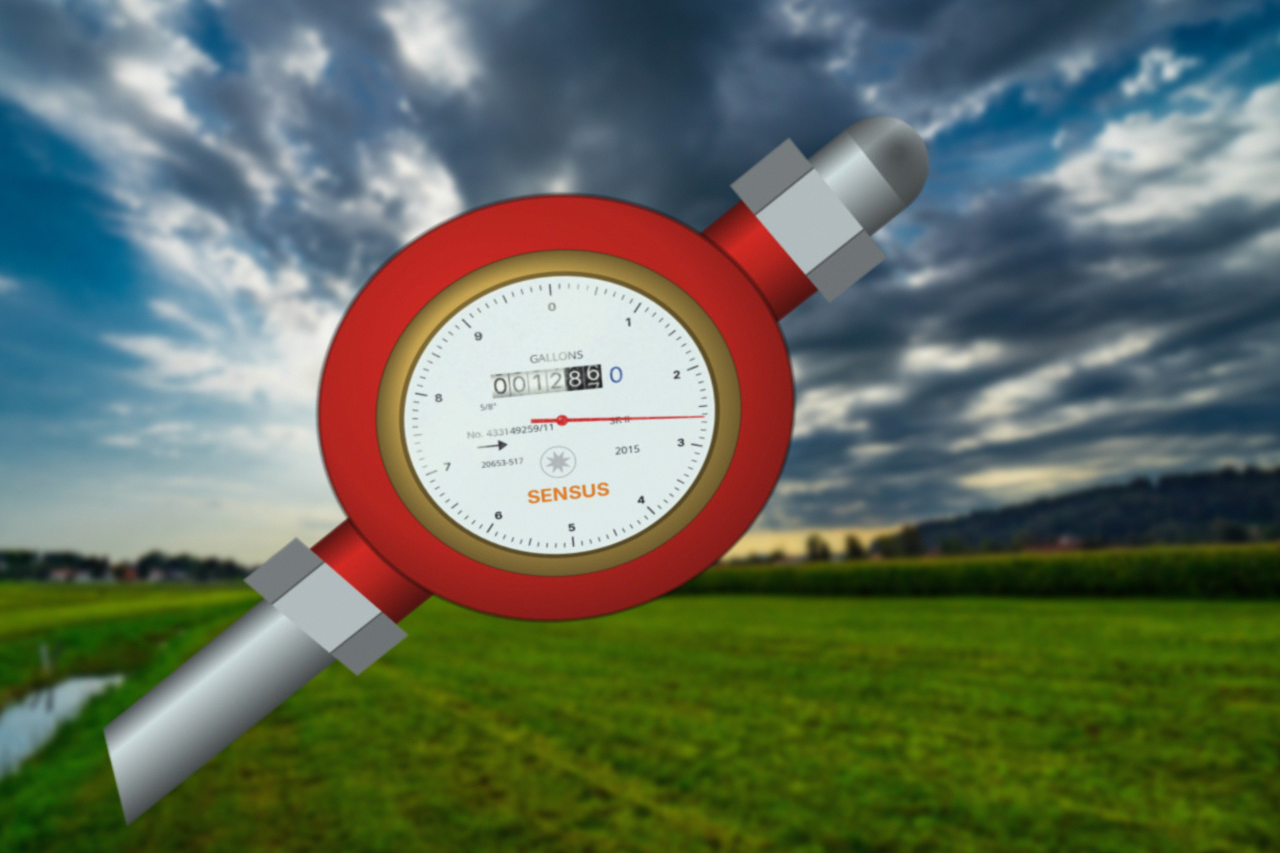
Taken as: 12862.6 gal
